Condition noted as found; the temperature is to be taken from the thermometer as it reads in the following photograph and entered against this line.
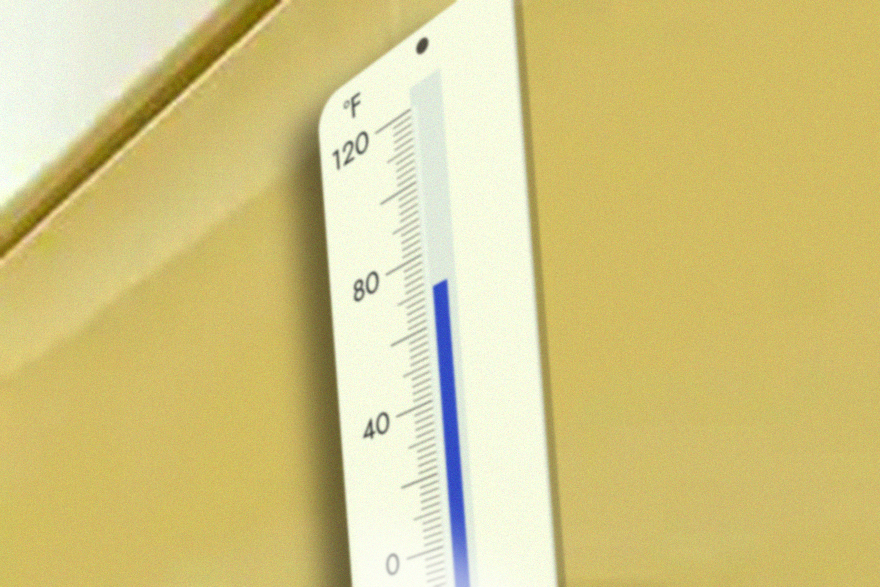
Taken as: 70 °F
